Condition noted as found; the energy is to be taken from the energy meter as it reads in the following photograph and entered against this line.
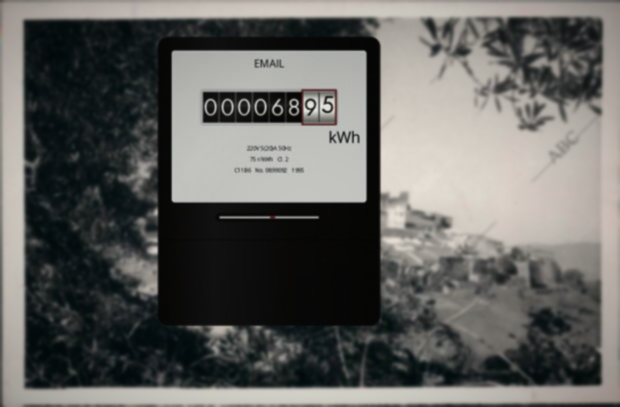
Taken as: 68.95 kWh
